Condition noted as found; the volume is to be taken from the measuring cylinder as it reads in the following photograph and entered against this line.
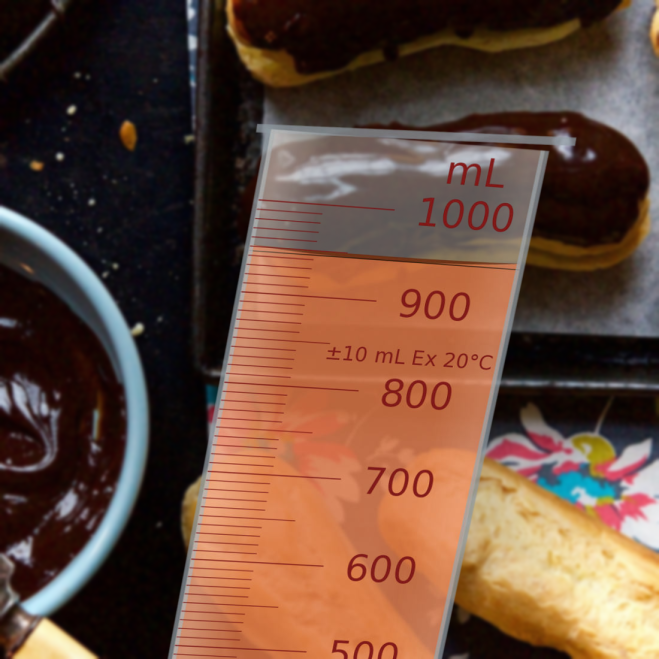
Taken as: 945 mL
